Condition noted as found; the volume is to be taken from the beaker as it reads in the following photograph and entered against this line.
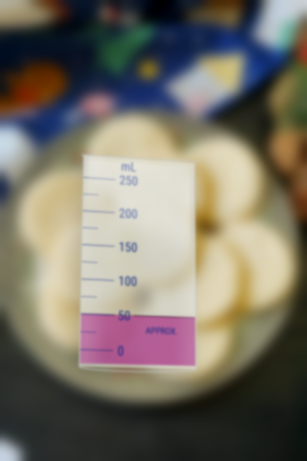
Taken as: 50 mL
